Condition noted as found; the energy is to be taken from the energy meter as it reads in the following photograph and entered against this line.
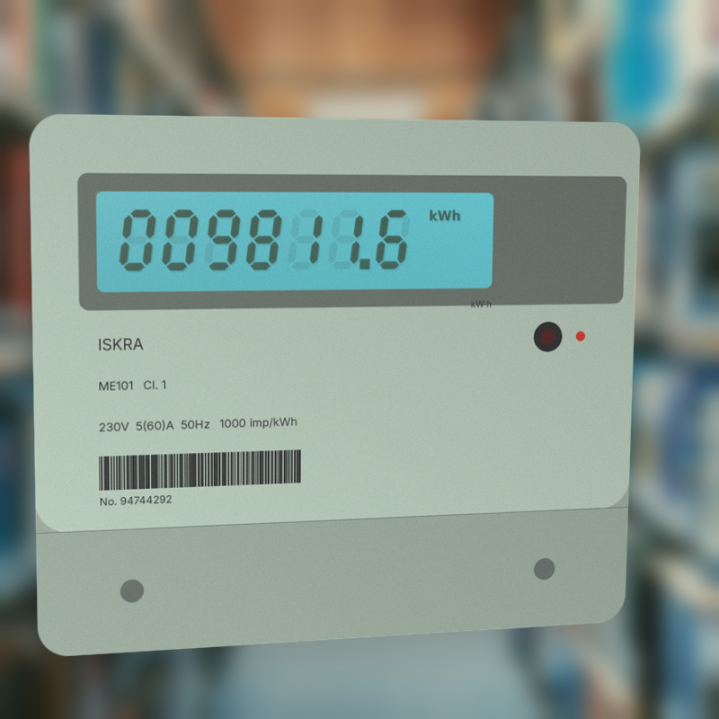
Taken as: 9811.6 kWh
